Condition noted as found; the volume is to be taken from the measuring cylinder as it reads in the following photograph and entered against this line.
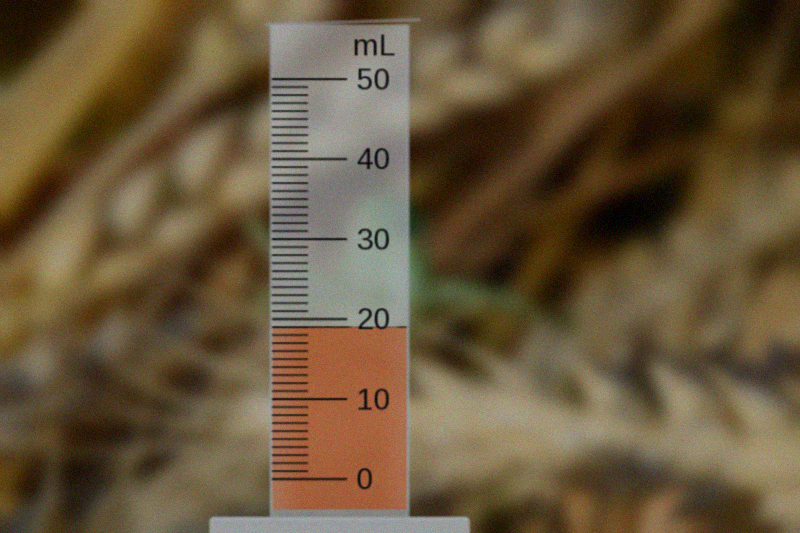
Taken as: 19 mL
